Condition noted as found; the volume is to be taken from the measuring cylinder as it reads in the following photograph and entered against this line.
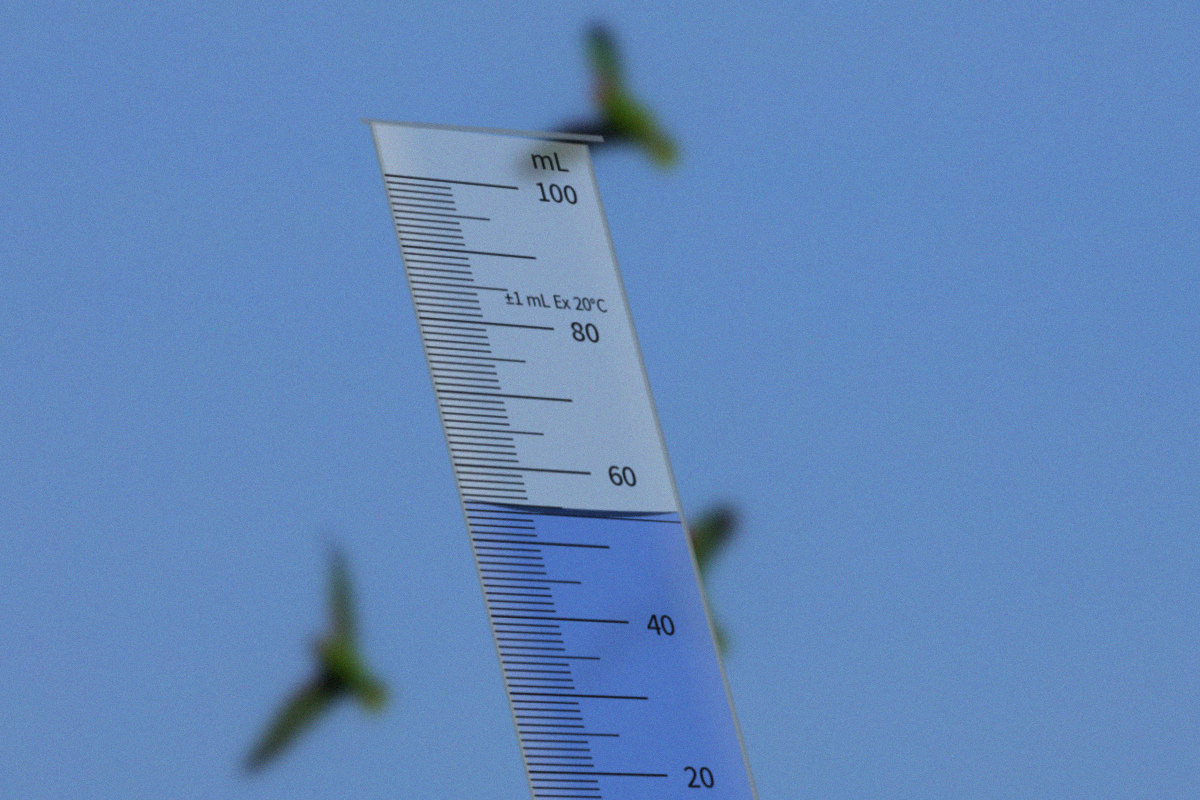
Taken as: 54 mL
